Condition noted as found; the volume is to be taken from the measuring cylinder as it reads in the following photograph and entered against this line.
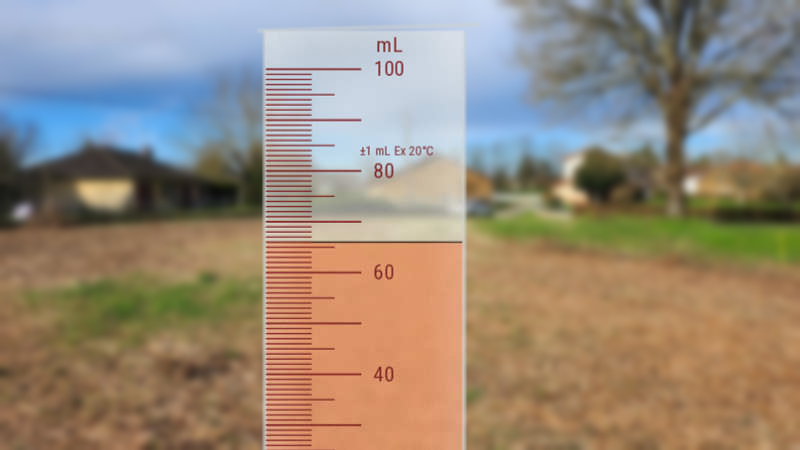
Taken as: 66 mL
